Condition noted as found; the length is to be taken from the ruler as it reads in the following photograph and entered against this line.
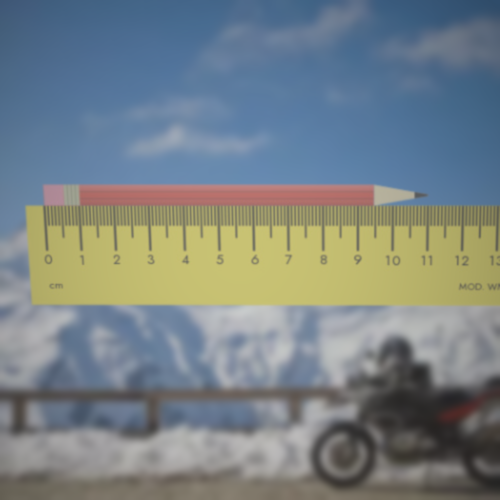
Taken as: 11 cm
